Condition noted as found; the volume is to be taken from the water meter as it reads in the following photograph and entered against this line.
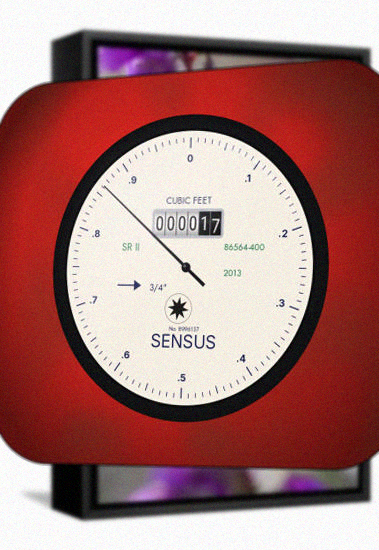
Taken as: 16.86 ft³
